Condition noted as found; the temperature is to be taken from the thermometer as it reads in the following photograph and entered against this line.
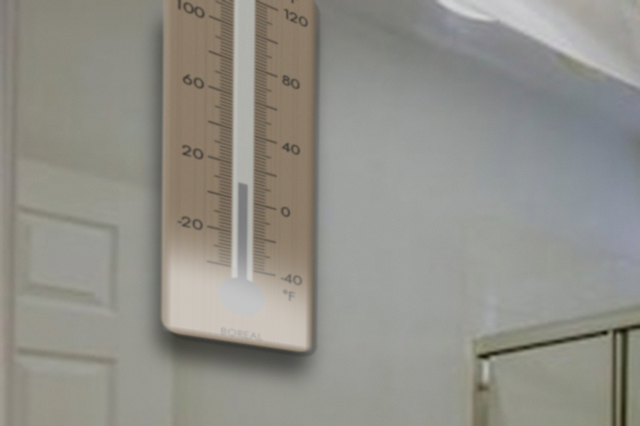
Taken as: 10 °F
